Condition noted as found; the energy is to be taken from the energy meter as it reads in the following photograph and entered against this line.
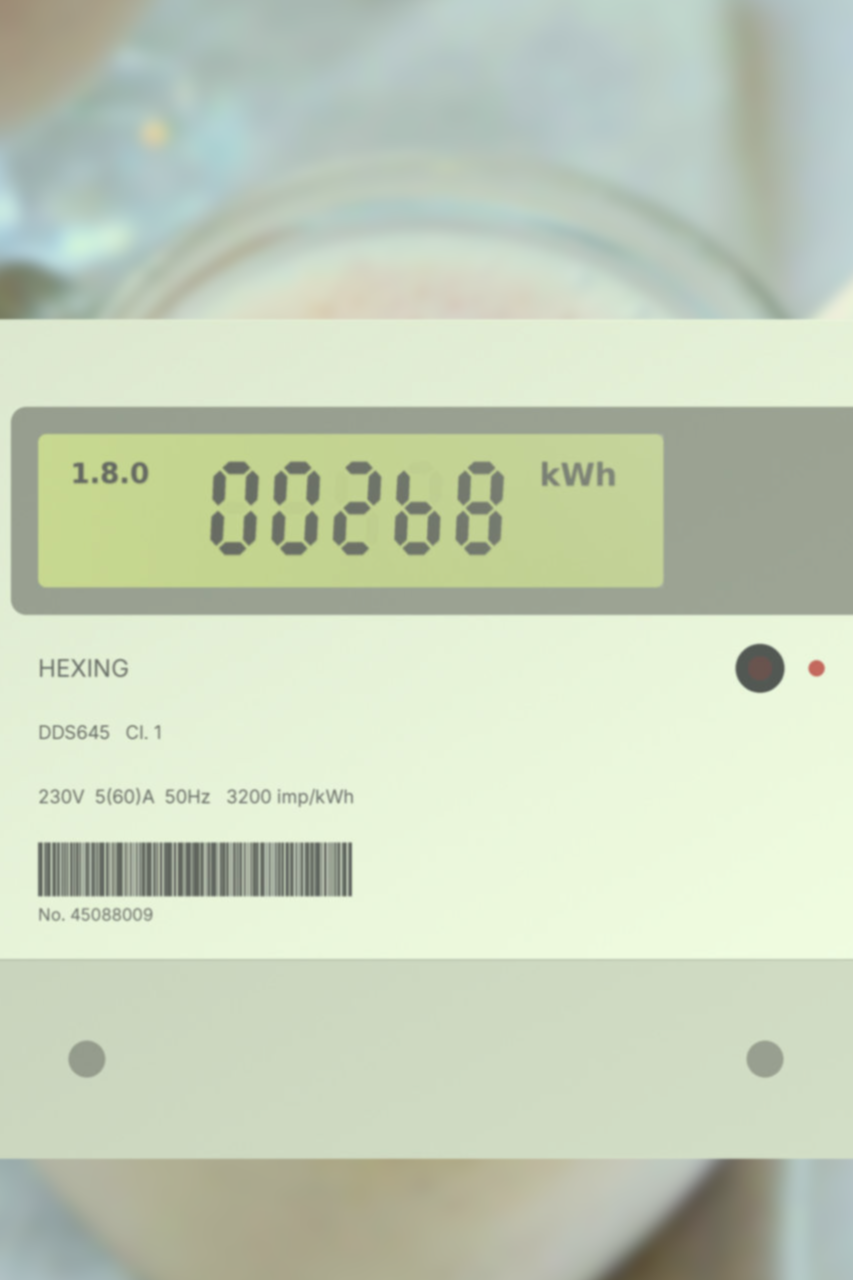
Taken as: 268 kWh
